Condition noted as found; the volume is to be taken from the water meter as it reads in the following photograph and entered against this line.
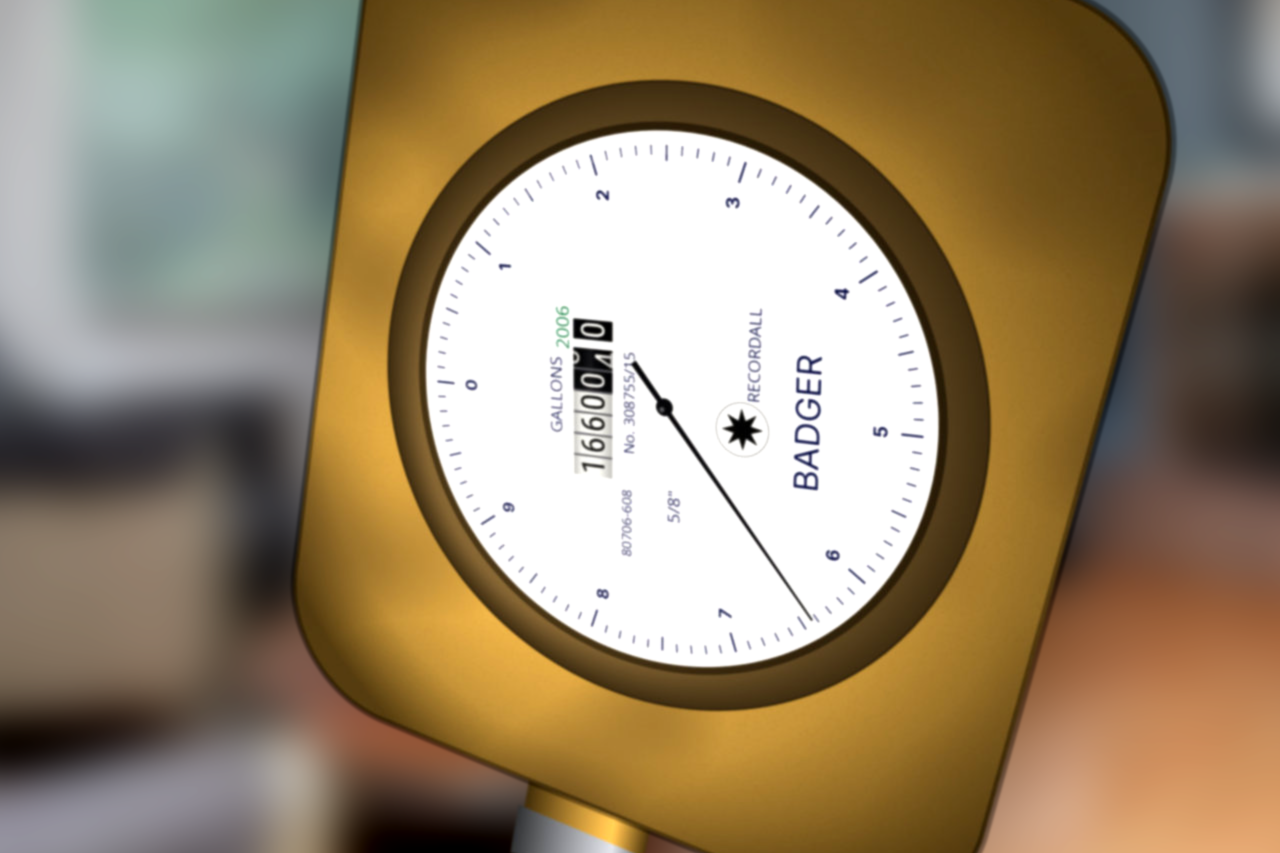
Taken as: 1660036.4 gal
